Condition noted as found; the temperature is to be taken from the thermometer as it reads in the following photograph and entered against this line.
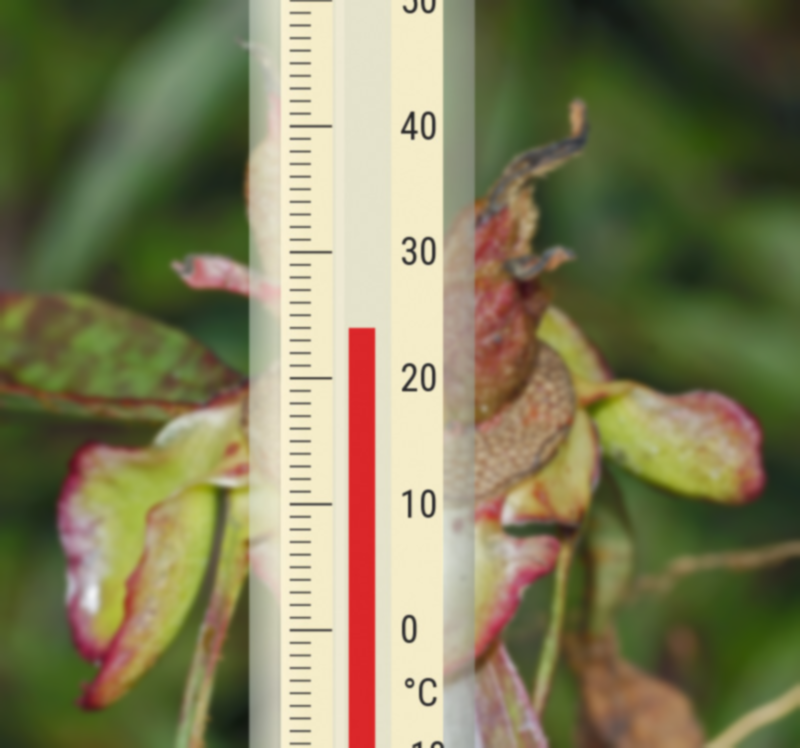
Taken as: 24 °C
